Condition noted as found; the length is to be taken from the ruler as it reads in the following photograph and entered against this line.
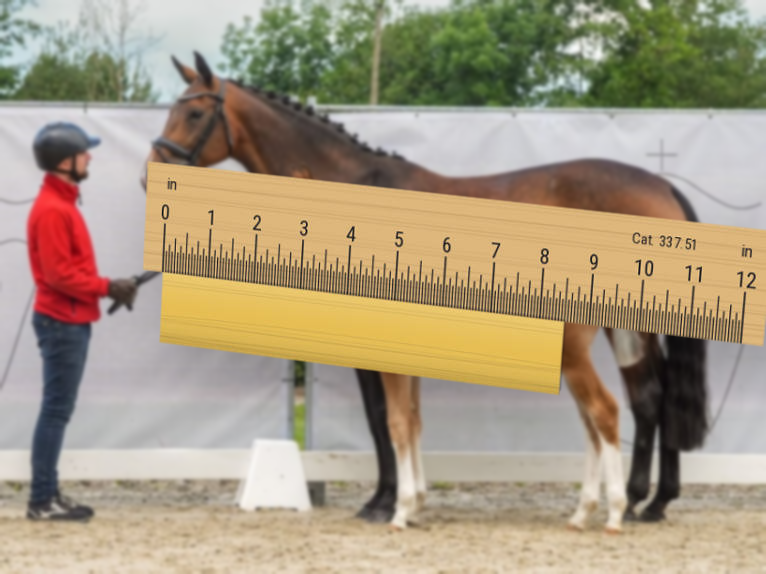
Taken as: 8.5 in
